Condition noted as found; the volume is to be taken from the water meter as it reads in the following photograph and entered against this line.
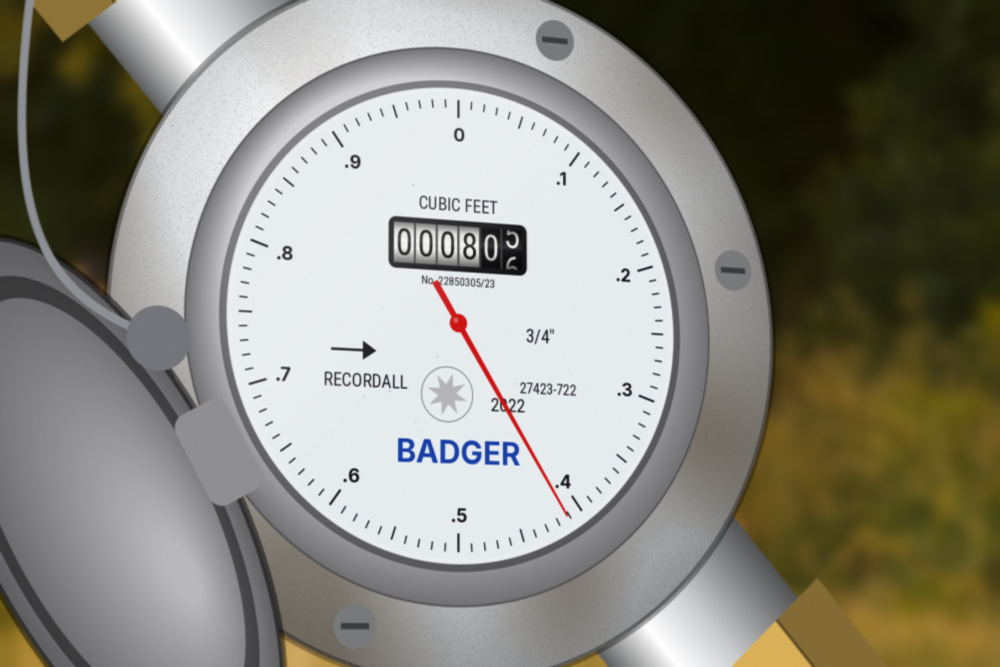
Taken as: 805.41 ft³
